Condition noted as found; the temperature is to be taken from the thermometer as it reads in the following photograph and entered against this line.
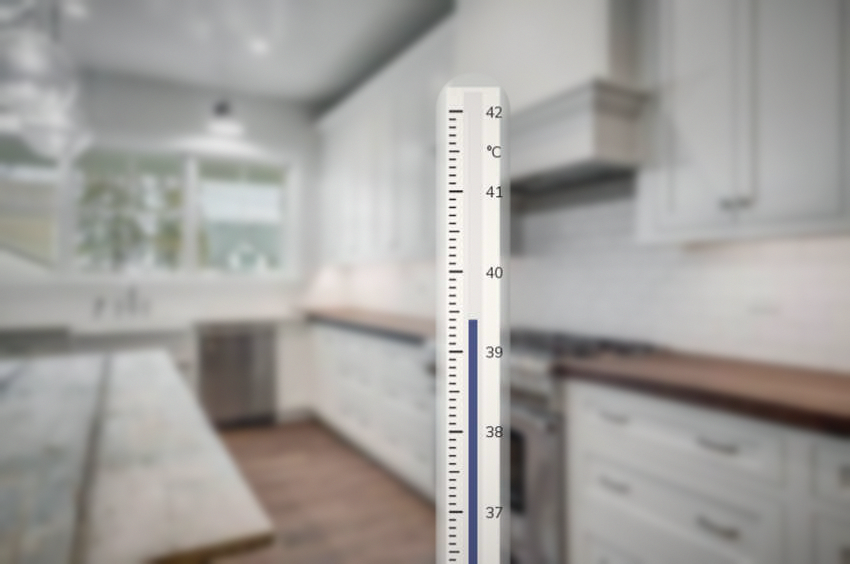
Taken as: 39.4 °C
